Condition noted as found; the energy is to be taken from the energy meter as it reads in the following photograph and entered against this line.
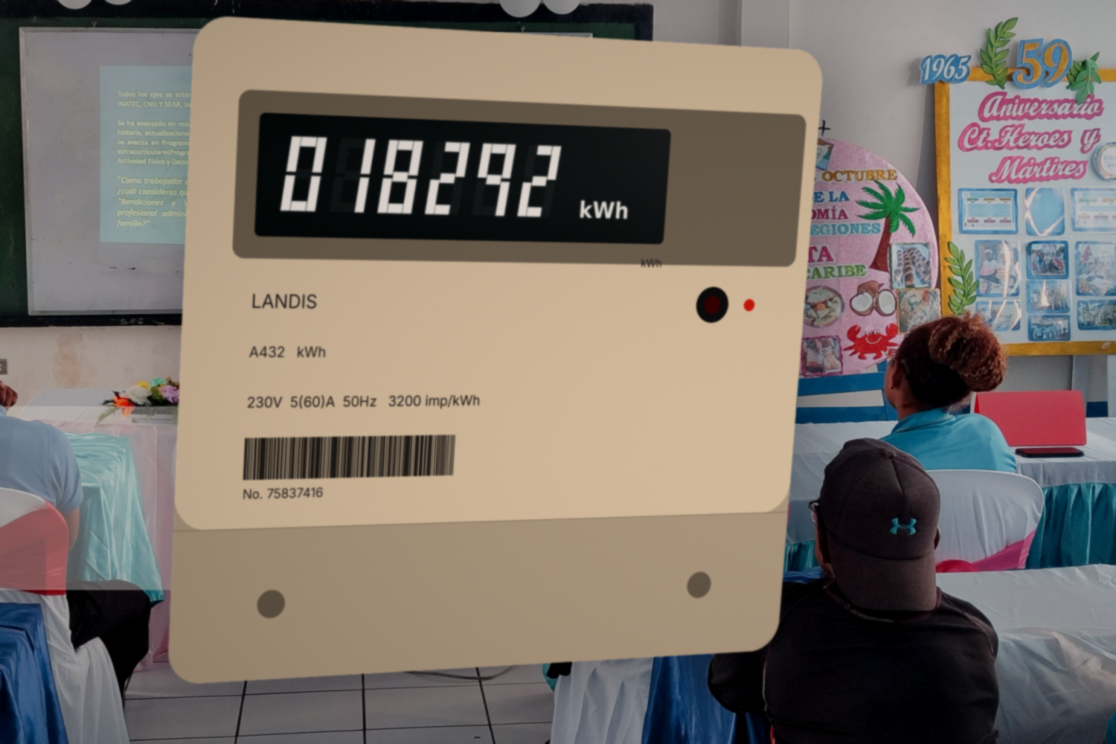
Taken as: 18292 kWh
